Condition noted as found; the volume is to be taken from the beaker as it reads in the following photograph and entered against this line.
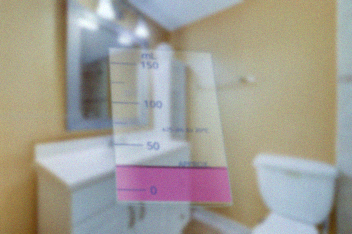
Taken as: 25 mL
